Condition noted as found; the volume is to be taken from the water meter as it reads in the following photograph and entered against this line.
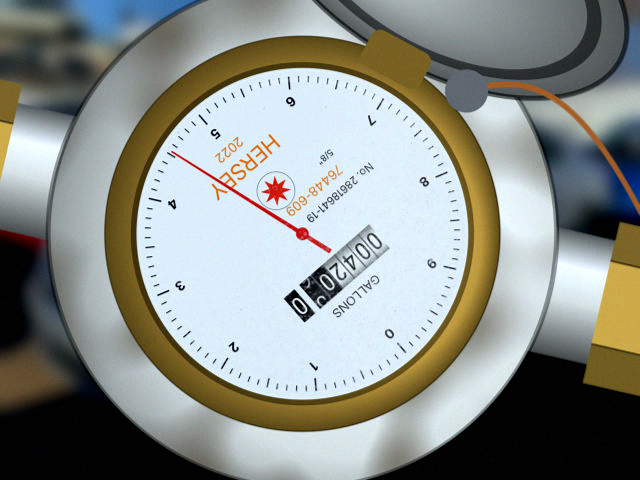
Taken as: 42054.5 gal
